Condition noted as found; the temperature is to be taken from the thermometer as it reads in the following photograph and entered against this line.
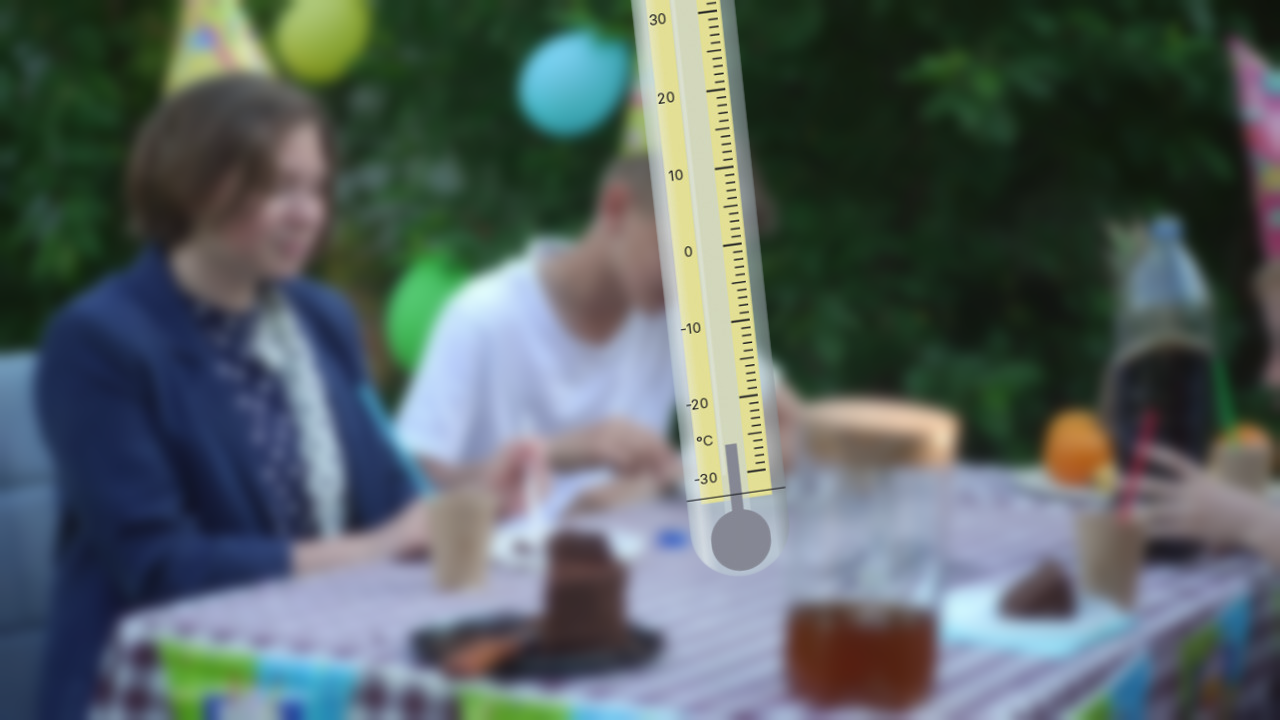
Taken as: -26 °C
